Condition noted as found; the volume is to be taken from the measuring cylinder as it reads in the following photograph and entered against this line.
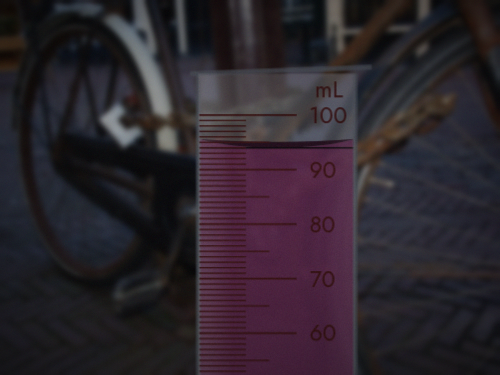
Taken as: 94 mL
